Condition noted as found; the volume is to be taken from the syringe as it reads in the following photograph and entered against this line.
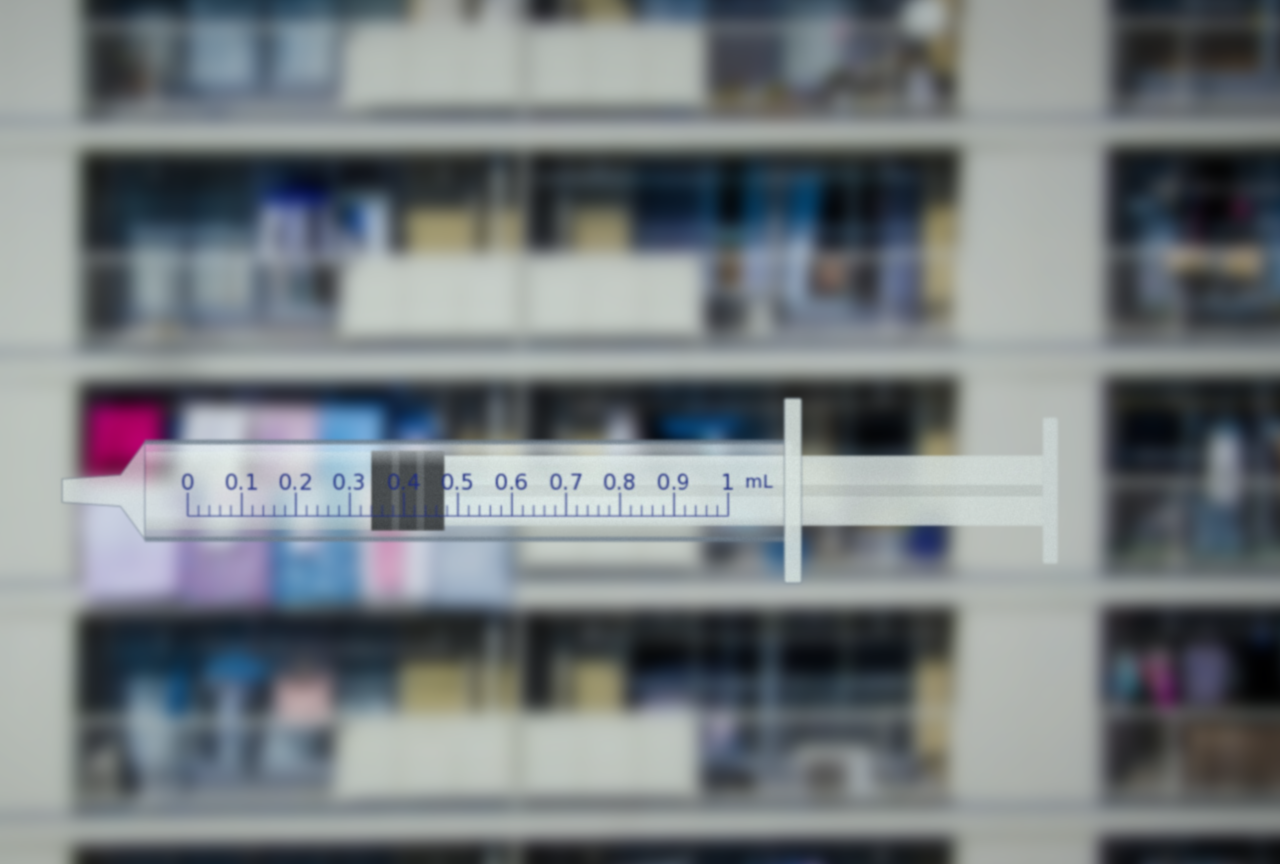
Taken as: 0.34 mL
